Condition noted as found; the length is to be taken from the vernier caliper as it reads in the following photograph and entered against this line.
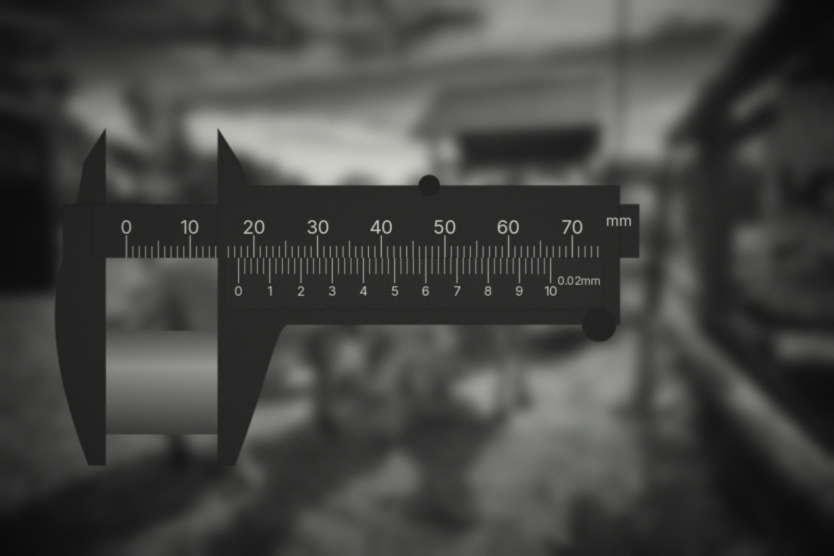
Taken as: 17.6 mm
